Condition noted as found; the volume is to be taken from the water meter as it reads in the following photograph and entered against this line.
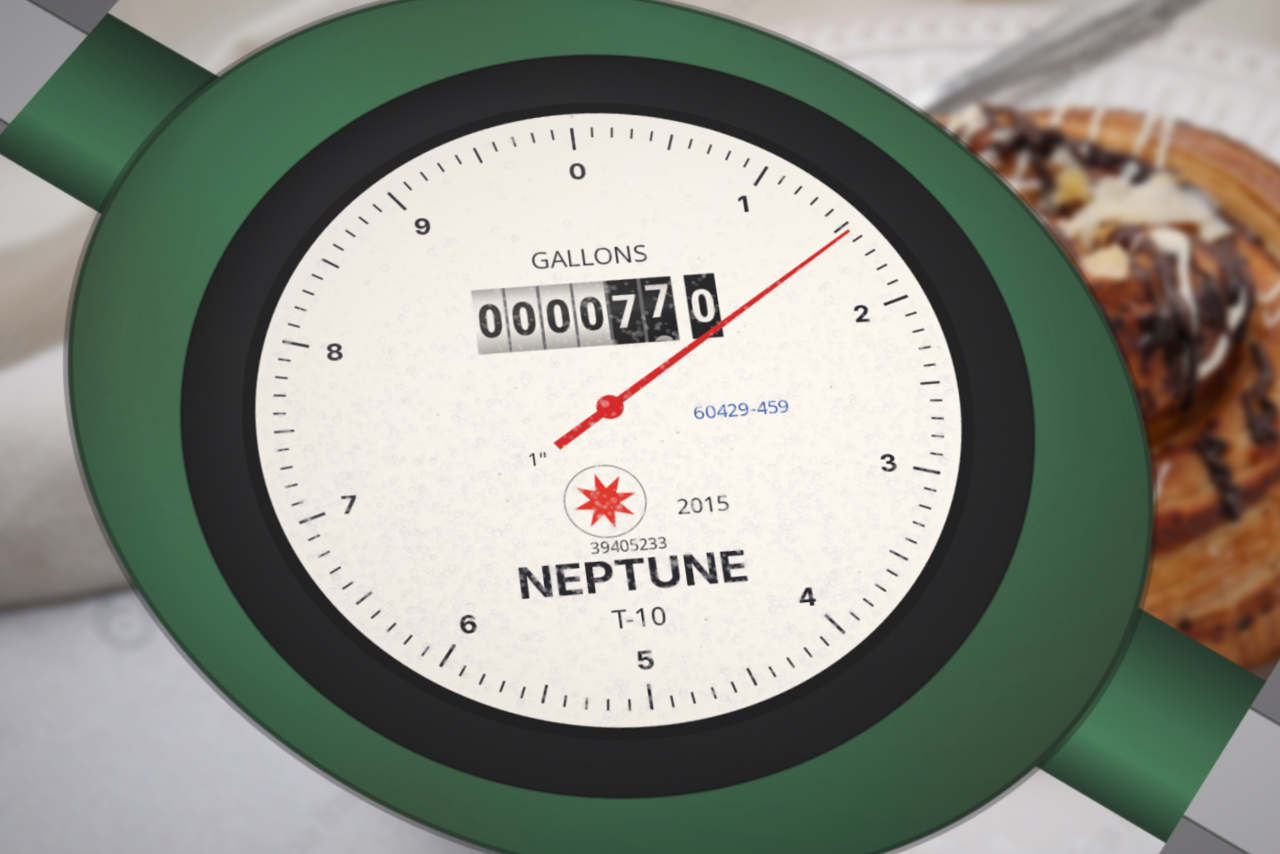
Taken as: 771.5 gal
